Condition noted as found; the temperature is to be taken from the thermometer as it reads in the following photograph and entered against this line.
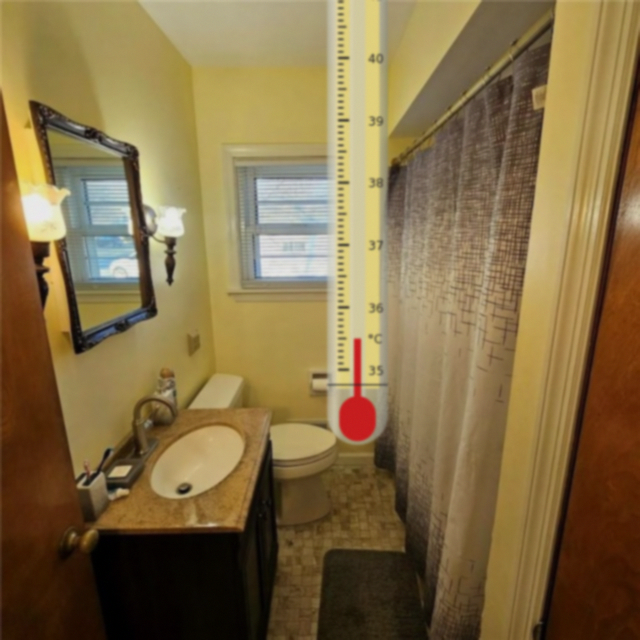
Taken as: 35.5 °C
